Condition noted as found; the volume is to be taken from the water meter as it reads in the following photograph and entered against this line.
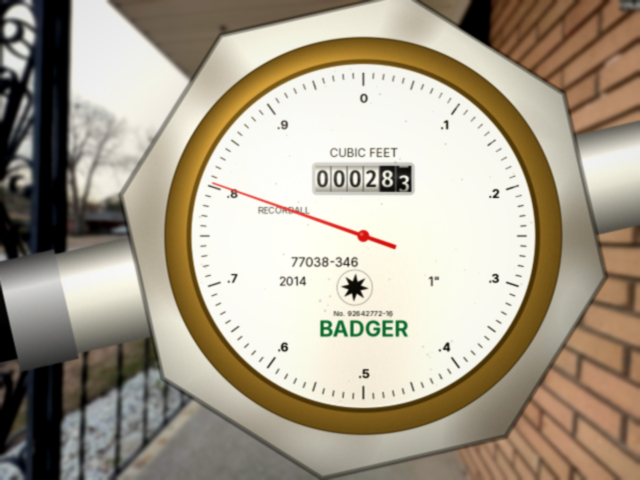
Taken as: 282.80 ft³
